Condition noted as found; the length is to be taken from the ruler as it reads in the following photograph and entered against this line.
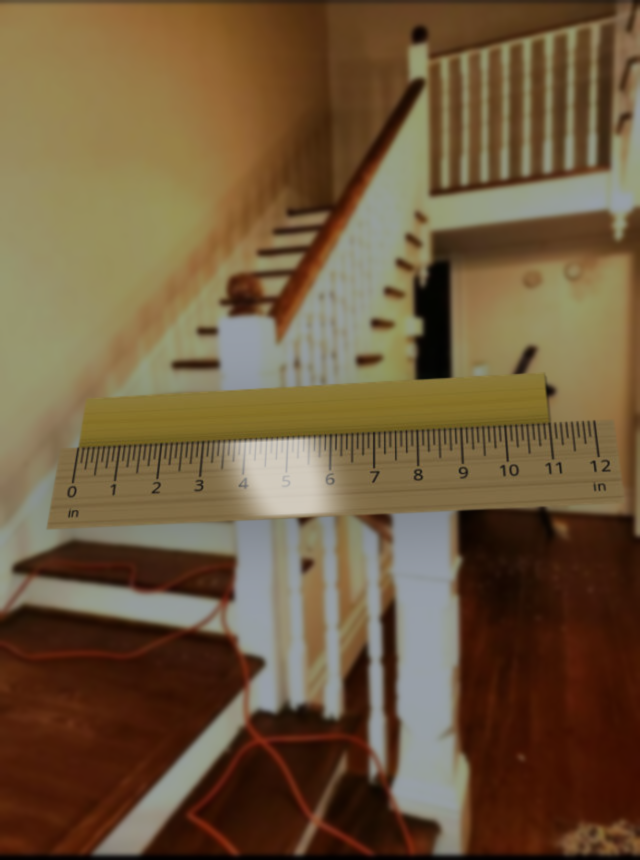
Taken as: 11 in
